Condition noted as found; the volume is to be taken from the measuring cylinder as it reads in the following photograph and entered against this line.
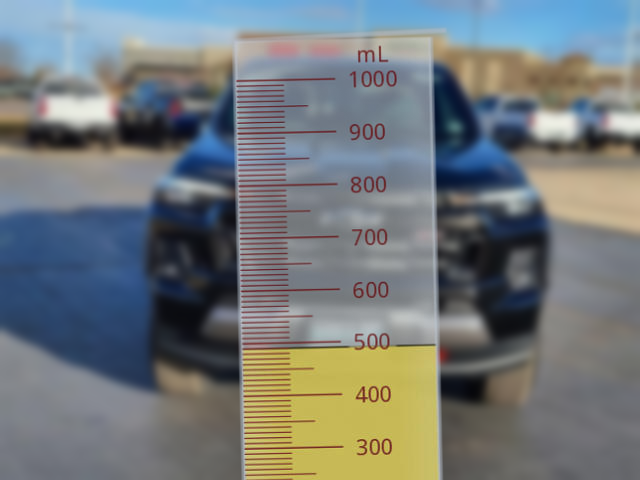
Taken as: 490 mL
